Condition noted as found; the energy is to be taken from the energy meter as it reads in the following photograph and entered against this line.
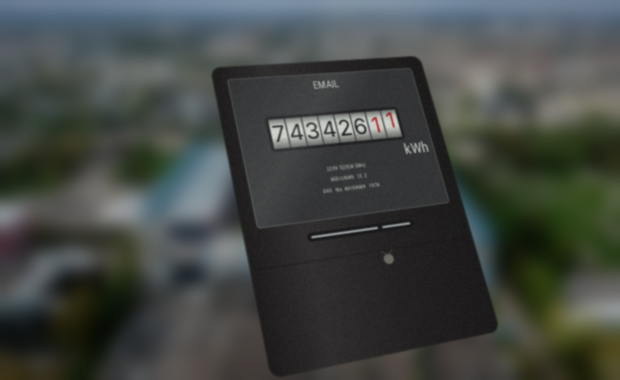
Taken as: 743426.11 kWh
